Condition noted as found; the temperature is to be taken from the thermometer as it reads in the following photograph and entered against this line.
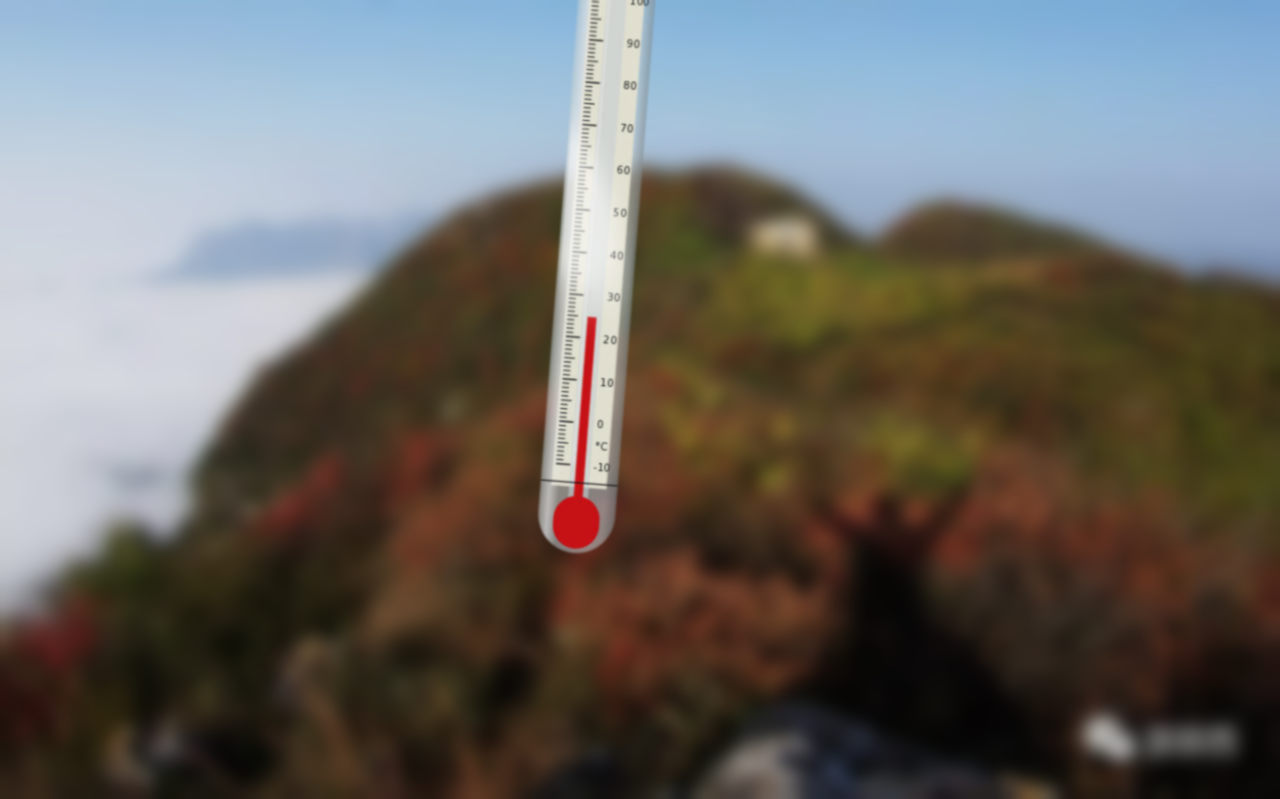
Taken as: 25 °C
